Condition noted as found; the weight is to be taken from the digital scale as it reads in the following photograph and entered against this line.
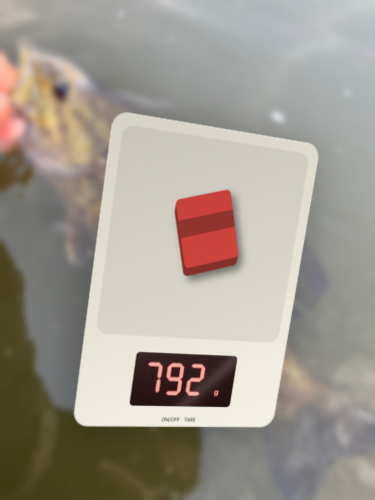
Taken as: 792 g
